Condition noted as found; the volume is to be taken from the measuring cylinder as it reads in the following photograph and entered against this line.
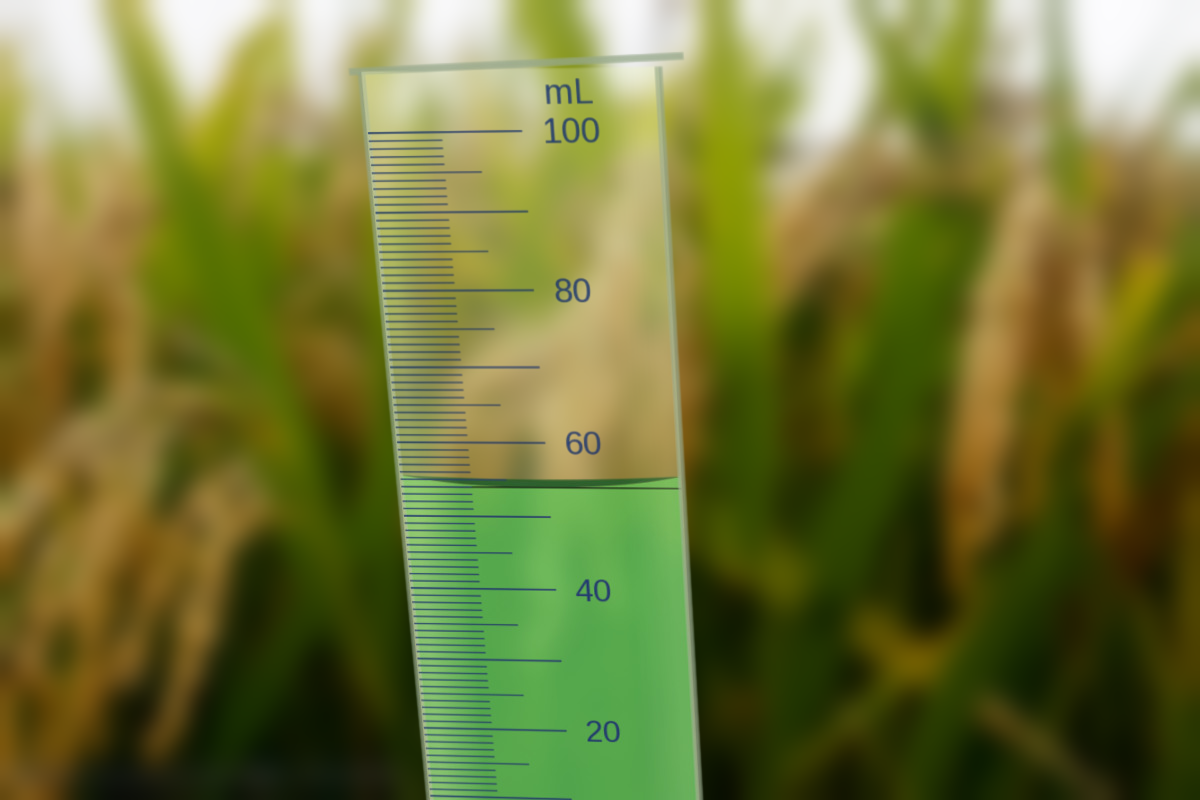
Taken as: 54 mL
